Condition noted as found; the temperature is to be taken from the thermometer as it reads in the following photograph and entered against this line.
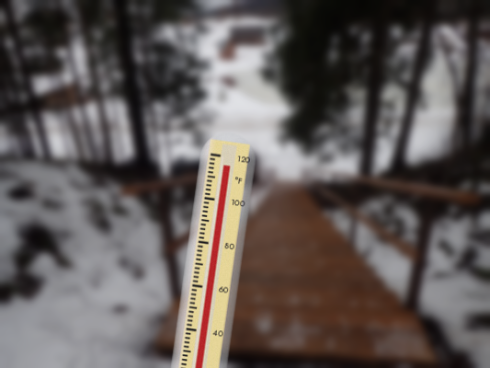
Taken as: 116 °F
